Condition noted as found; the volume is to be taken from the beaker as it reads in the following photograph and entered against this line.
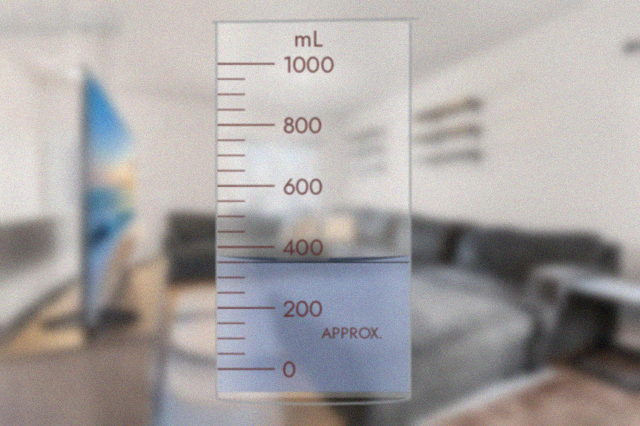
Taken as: 350 mL
